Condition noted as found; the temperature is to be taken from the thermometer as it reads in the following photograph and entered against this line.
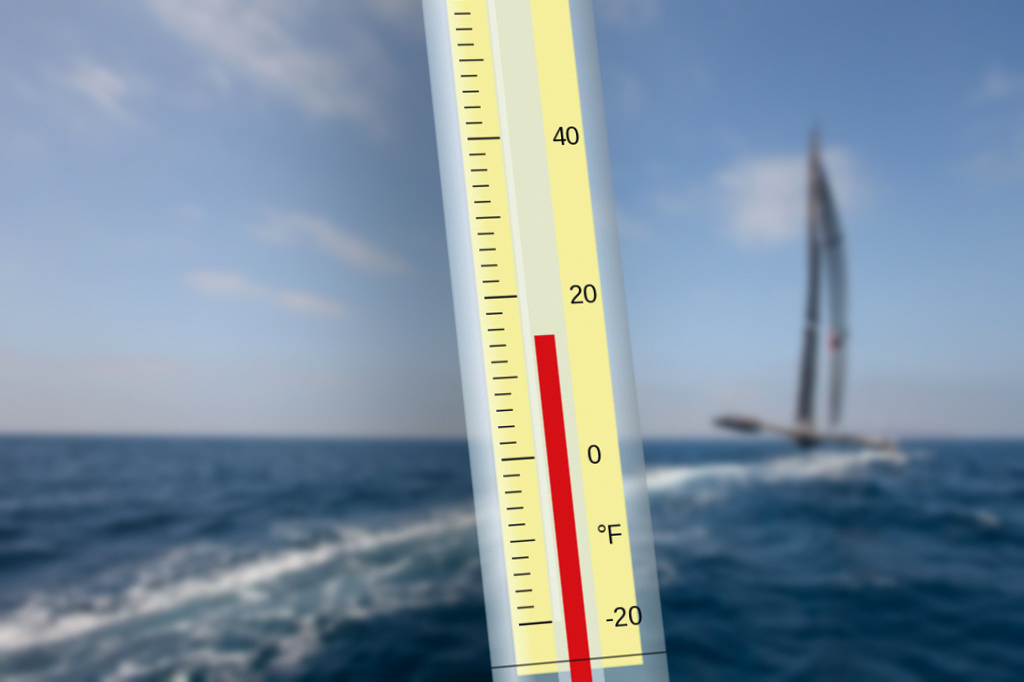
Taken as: 15 °F
